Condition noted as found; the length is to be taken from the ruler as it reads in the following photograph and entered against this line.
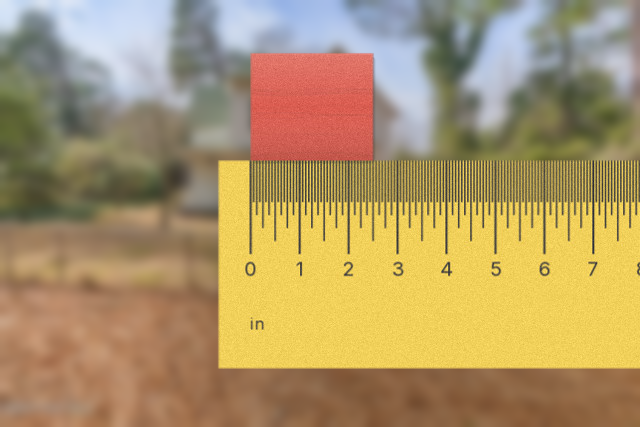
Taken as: 2.5 in
